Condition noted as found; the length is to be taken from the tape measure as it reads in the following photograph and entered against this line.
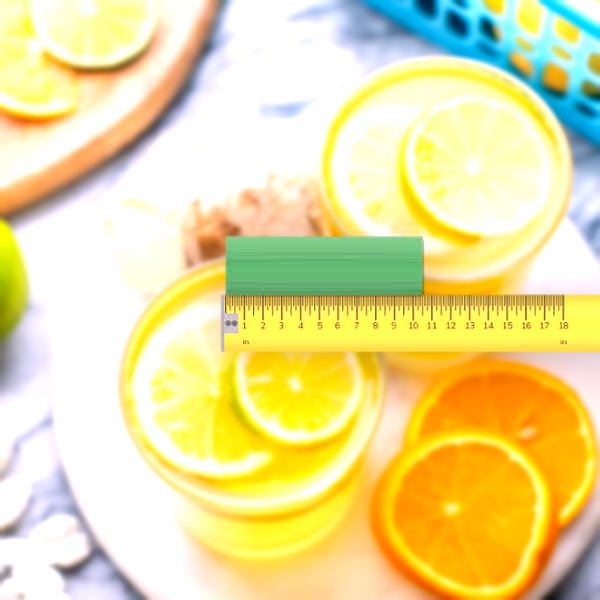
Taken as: 10.5 in
